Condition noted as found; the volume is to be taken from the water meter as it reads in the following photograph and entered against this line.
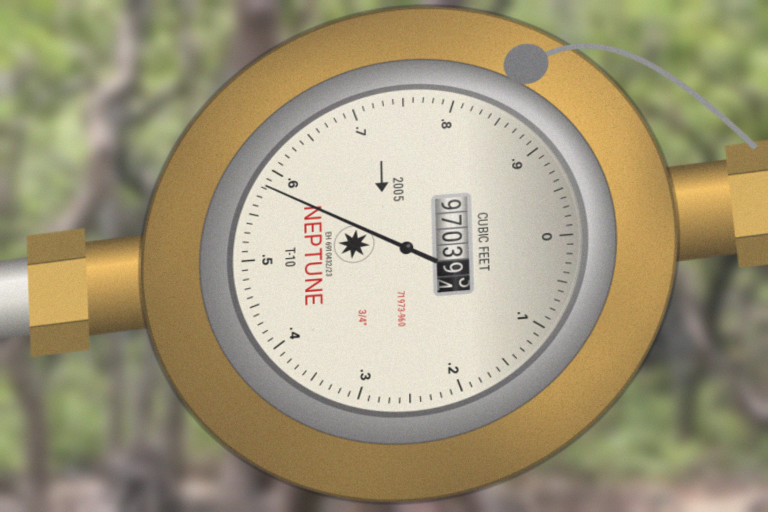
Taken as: 970393.58 ft³
